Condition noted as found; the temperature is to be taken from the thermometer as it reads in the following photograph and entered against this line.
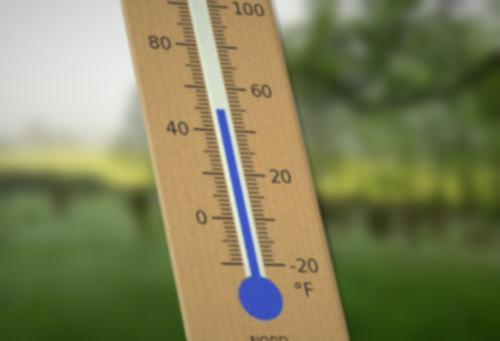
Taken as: 50 °F
